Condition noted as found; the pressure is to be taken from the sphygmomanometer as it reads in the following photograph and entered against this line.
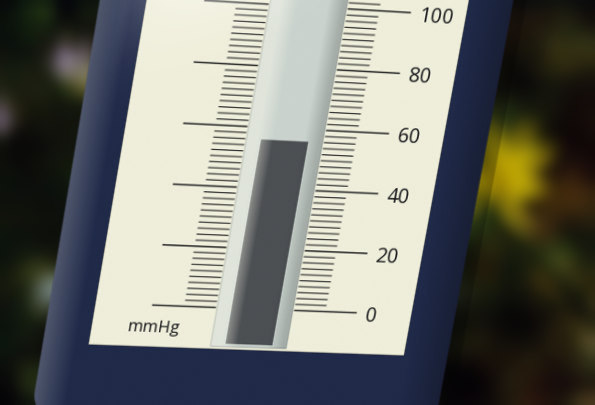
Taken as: 56 mmHg
